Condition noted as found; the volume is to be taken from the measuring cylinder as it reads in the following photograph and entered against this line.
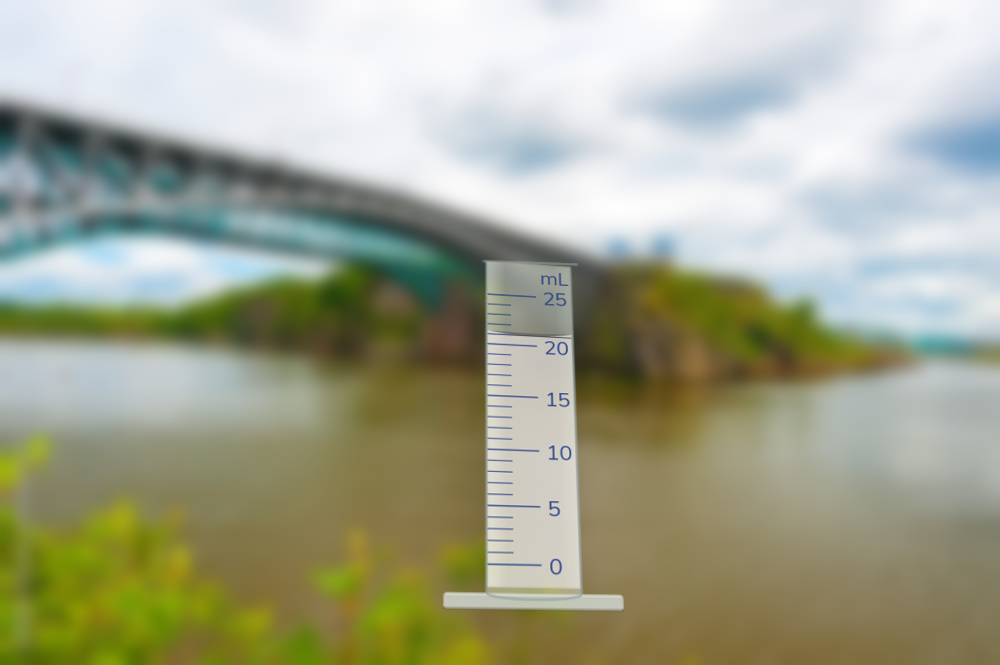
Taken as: 21 mL
